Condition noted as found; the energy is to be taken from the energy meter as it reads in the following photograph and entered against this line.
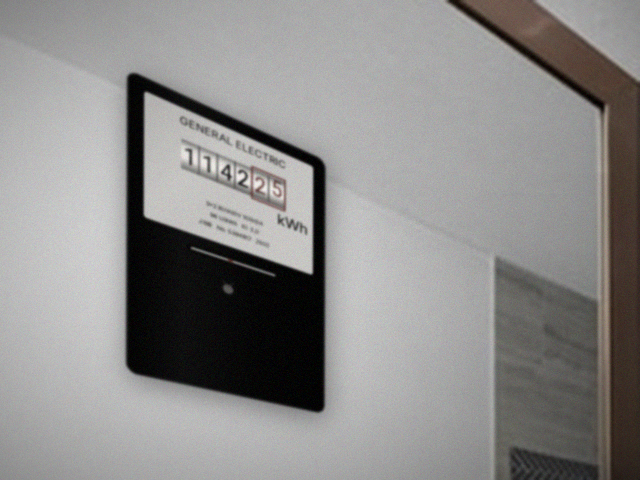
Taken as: 1142.25 kWh
